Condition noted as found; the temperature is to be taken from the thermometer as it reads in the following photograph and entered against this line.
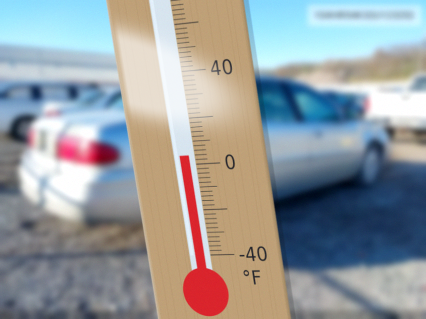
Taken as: 4 °F
